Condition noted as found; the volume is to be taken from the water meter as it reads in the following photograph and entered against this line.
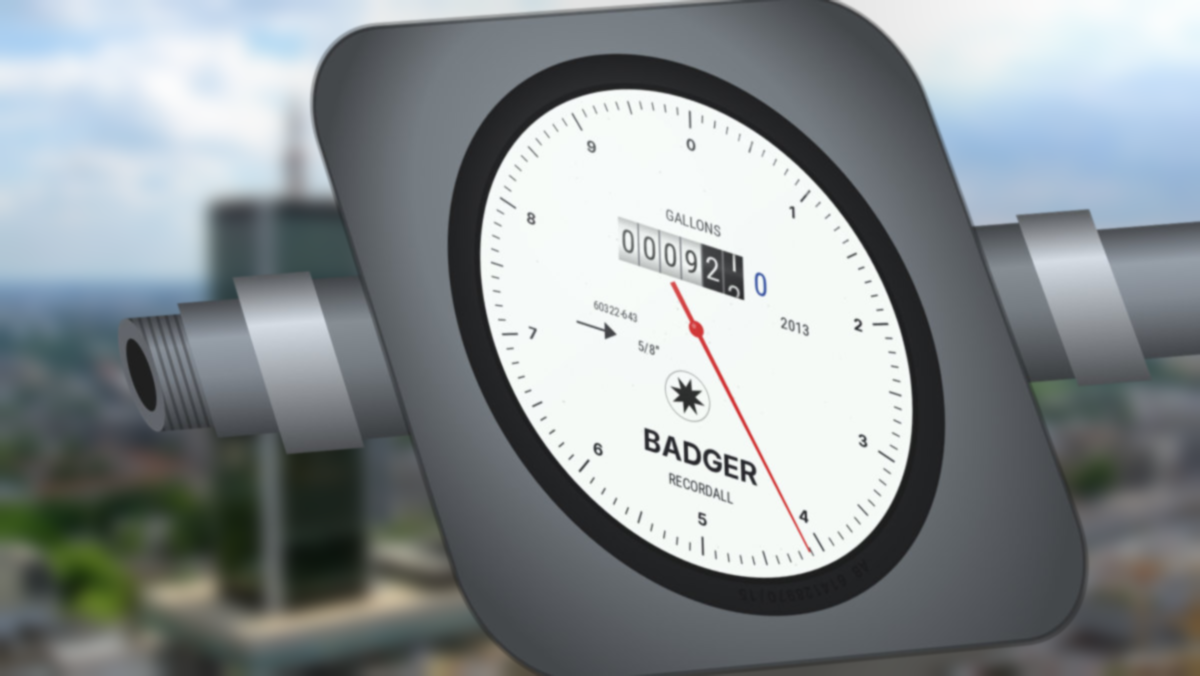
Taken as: 9214.1 gal
